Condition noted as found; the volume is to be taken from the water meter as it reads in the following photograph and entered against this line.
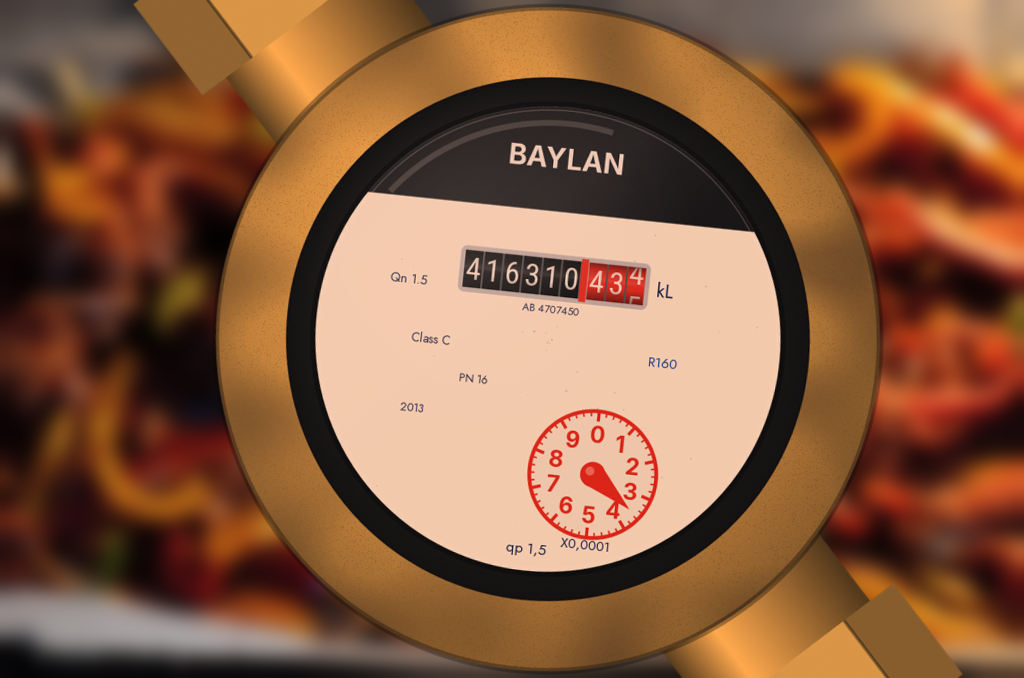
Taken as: 416310.4343 kL
